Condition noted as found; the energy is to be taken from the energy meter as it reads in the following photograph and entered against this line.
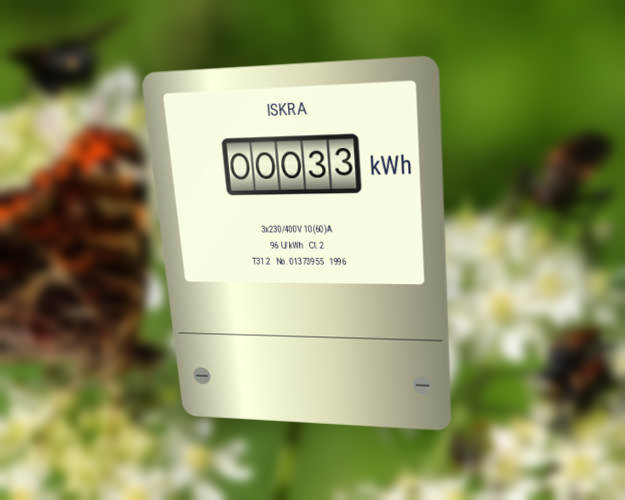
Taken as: 33 kWh
